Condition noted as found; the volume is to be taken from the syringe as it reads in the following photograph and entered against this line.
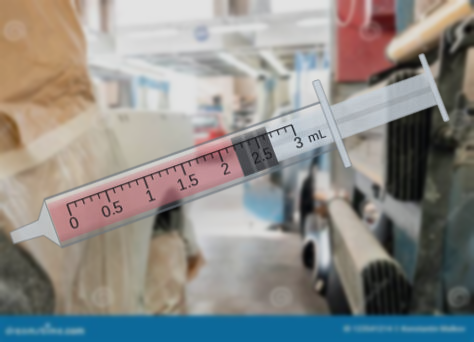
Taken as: 2.2 mL
